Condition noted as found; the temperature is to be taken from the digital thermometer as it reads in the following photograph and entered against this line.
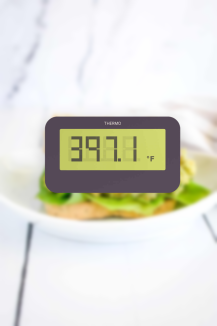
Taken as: 397.1 °F
